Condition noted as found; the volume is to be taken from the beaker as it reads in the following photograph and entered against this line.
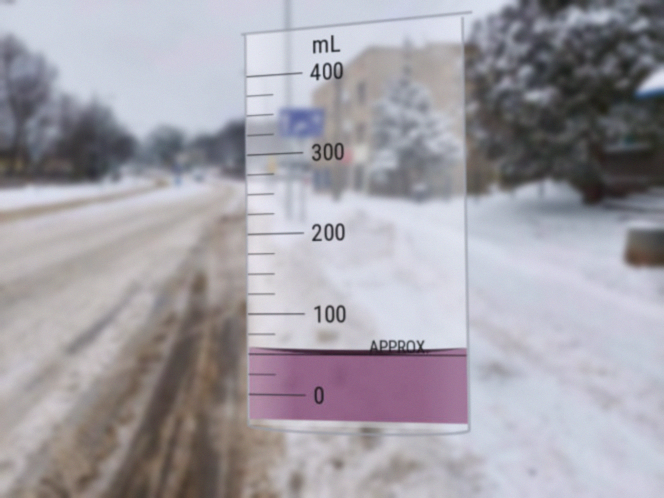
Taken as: 50 mL
